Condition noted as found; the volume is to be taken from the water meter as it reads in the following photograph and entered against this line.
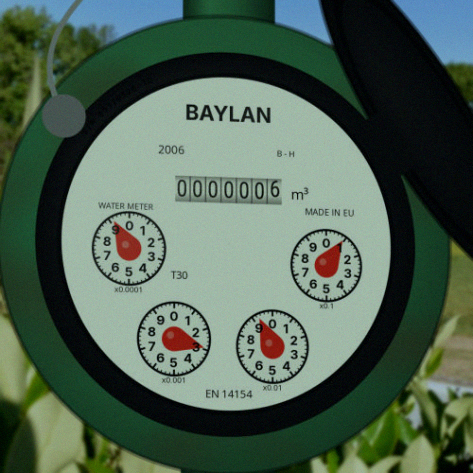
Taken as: 6.0929 m³
